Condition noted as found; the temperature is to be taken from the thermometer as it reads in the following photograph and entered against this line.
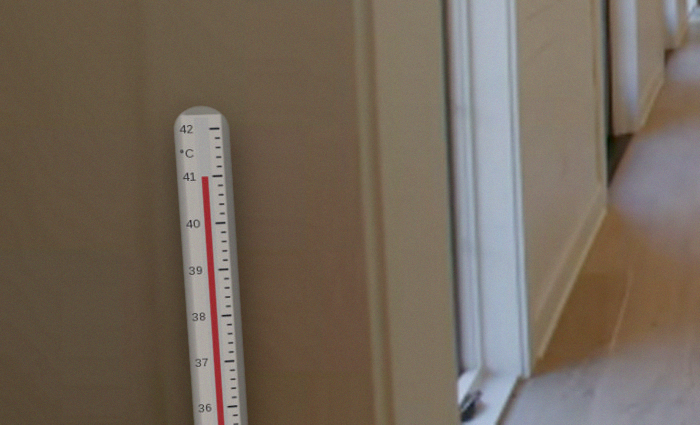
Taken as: 41 °C
